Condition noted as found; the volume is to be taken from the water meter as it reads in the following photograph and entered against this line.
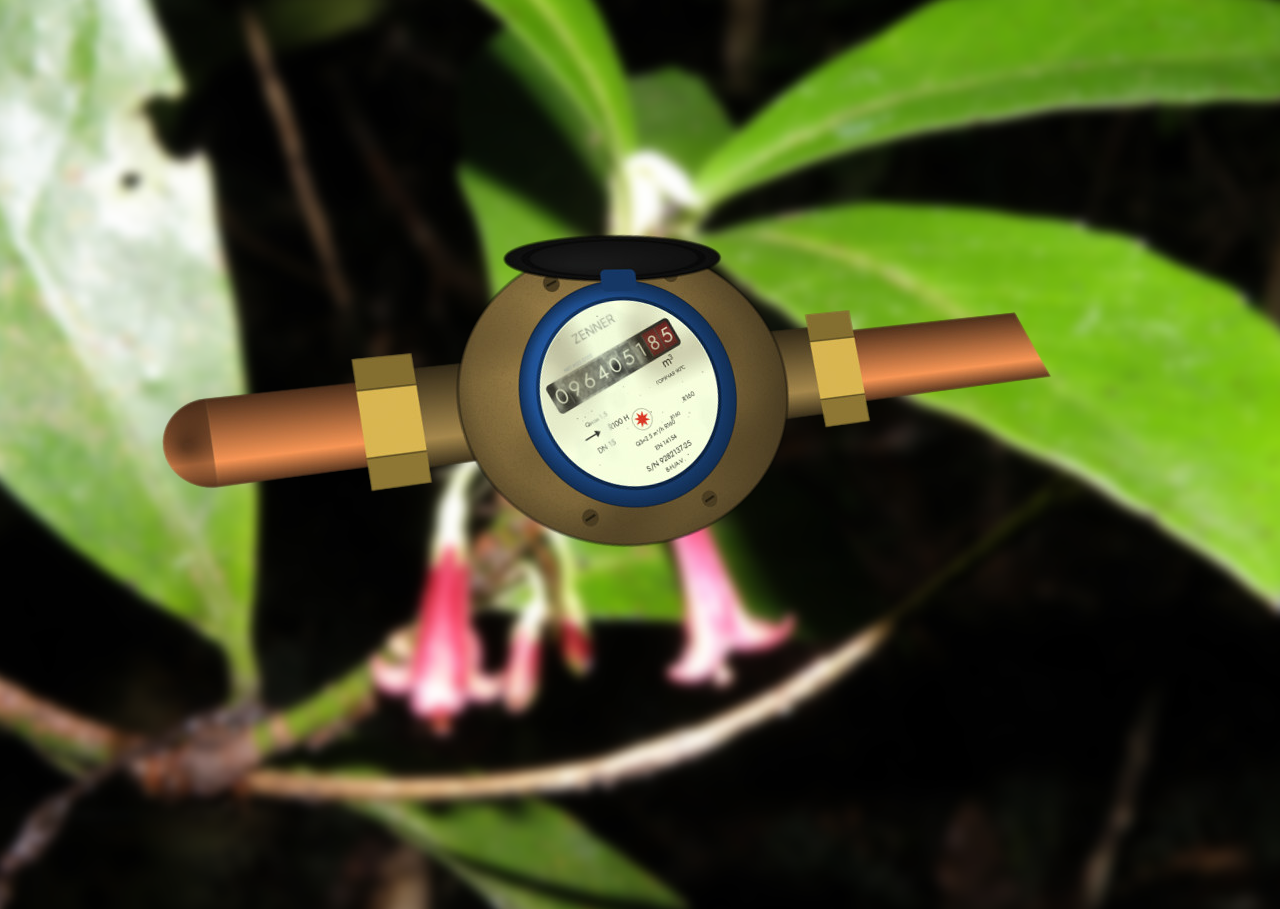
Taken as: 964051.85 m³
